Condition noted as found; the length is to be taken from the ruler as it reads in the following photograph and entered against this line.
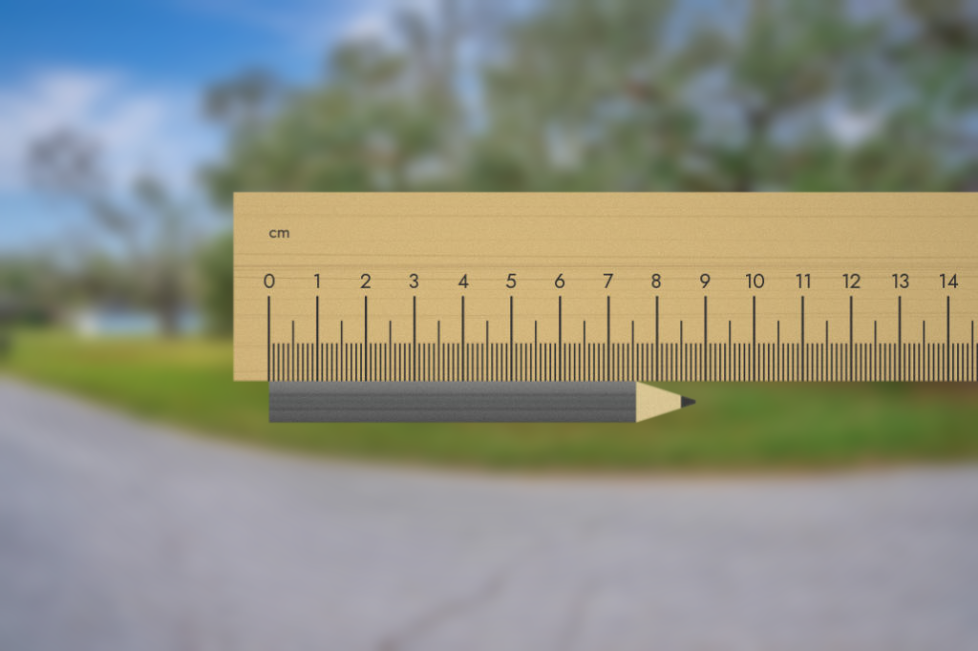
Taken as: 8.8 cm
